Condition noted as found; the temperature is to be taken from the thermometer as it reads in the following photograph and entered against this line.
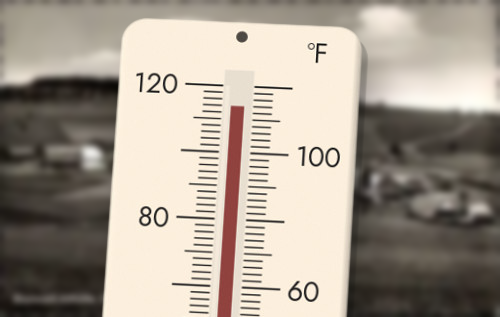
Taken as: 114 °F
